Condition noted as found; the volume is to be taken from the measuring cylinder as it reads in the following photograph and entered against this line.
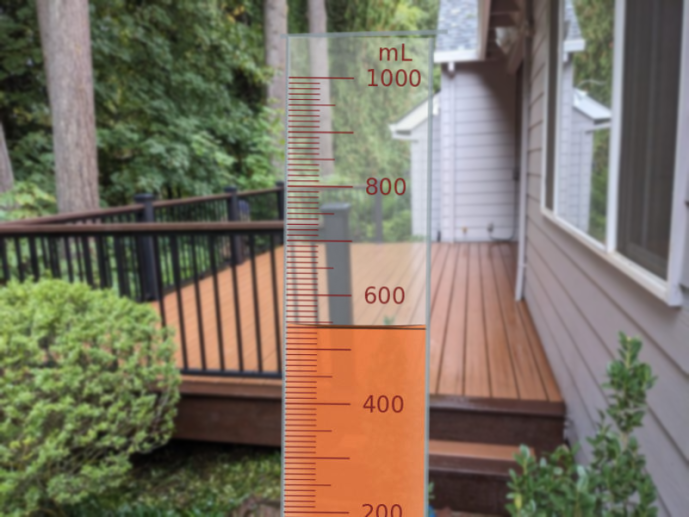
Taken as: 540 mL
